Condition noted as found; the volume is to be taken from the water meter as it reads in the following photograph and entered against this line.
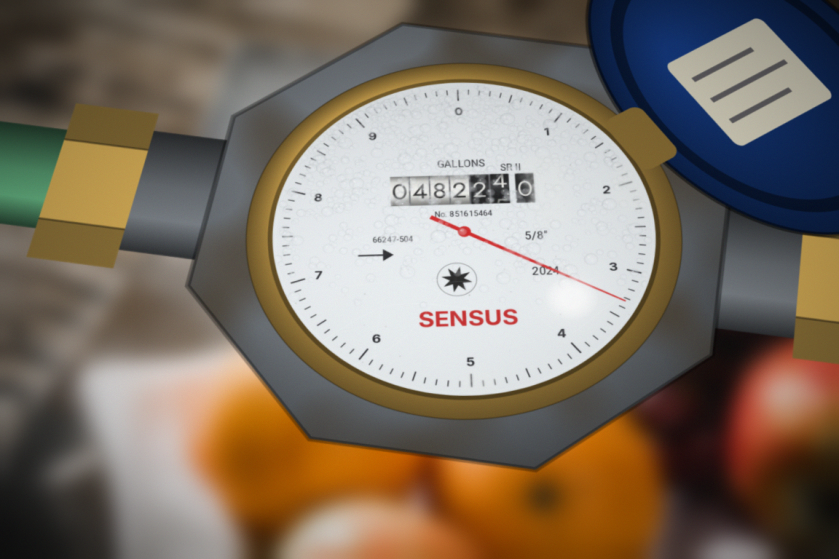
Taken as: 482243.3 gal
